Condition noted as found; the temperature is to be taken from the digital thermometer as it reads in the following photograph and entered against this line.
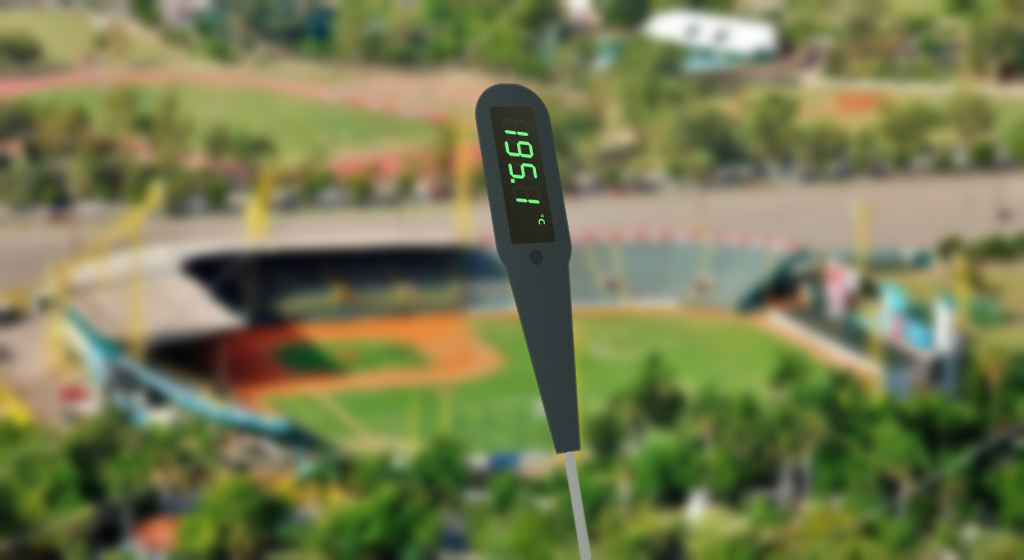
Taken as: 195.1 °C
